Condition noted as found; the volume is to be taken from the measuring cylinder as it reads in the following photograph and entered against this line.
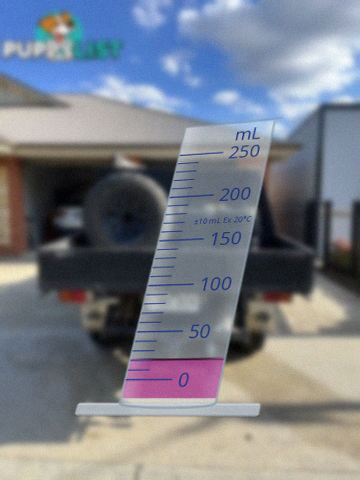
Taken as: 20 mL
